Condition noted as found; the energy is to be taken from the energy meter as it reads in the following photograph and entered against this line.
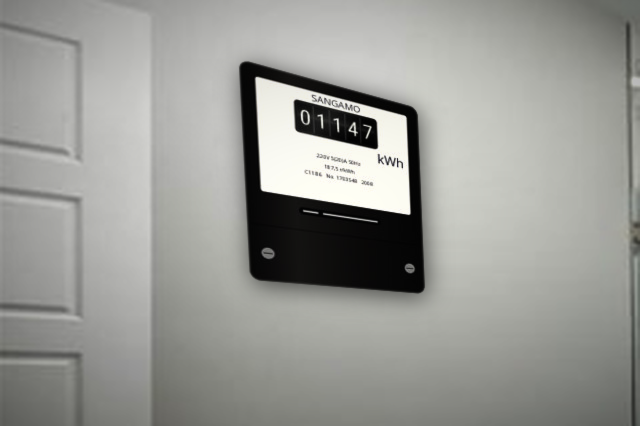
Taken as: 1147 kWh
